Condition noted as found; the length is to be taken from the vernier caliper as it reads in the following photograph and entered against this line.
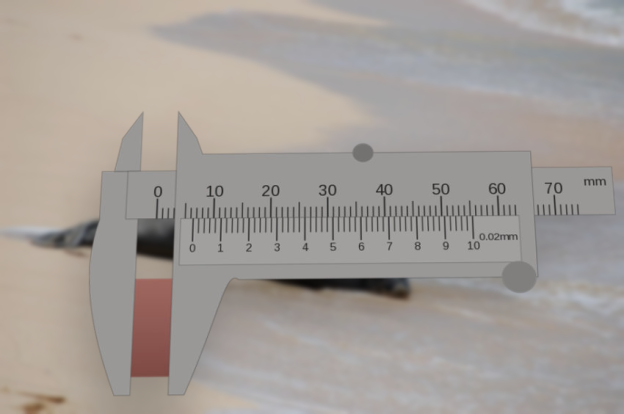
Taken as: 6.4 mm
